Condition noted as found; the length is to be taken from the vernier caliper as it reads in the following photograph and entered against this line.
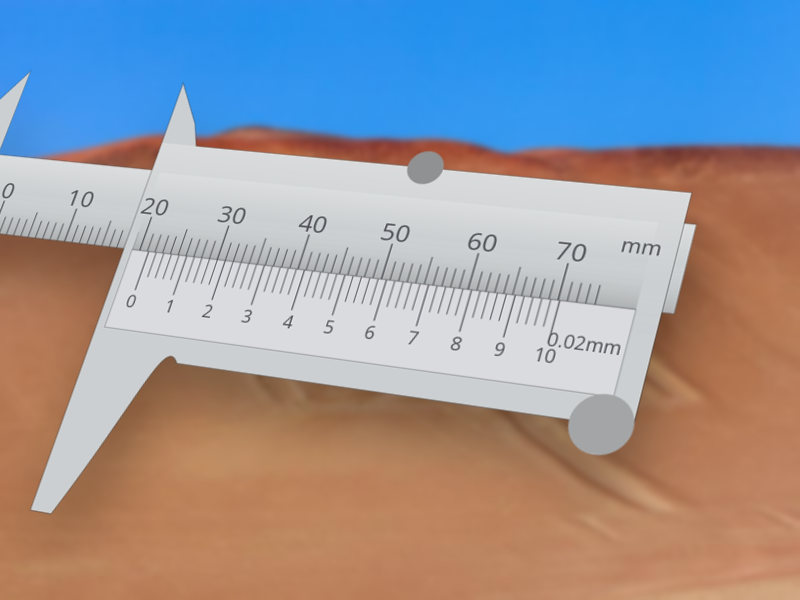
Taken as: 21.2 mm
